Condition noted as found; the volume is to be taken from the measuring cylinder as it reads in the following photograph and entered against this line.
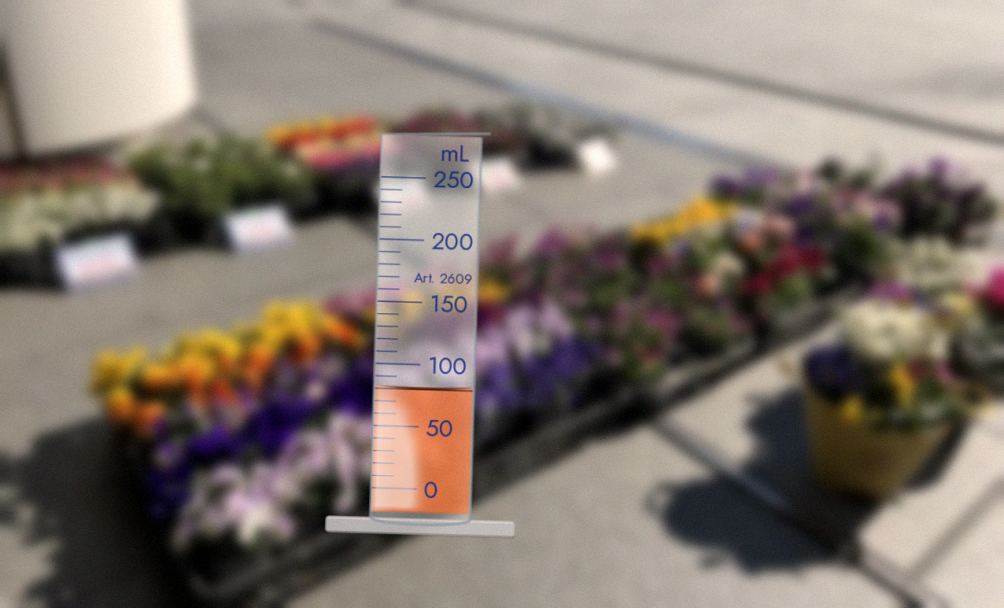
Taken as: 80 mL
